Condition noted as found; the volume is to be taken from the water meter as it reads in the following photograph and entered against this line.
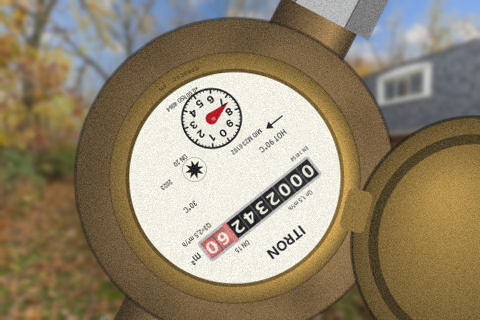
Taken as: 2342.607 m³
